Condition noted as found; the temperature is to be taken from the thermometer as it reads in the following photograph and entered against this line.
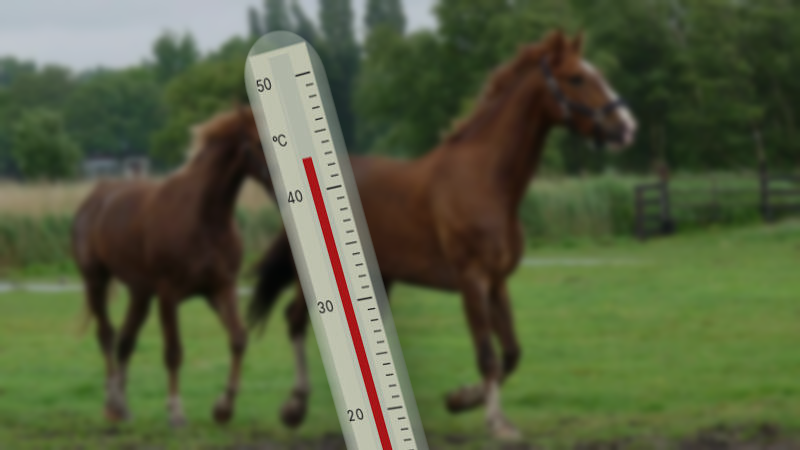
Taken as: 43 °C
